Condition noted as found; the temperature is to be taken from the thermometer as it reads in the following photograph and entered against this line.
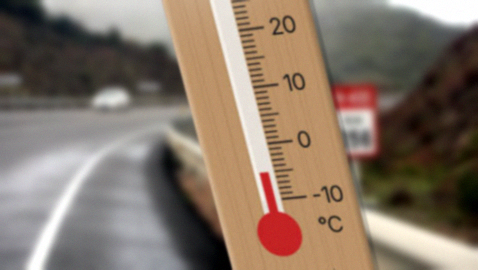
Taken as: -5 °C
